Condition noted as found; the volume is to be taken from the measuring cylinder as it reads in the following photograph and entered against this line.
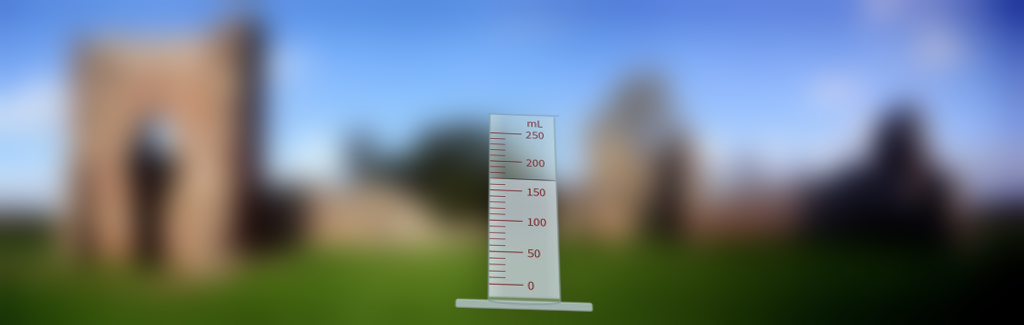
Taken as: 170 mL
